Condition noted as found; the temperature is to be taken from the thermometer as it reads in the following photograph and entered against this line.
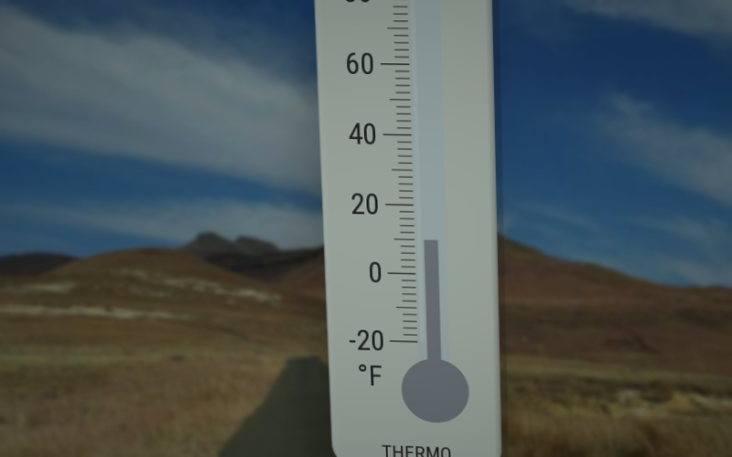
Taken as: 10 °F
